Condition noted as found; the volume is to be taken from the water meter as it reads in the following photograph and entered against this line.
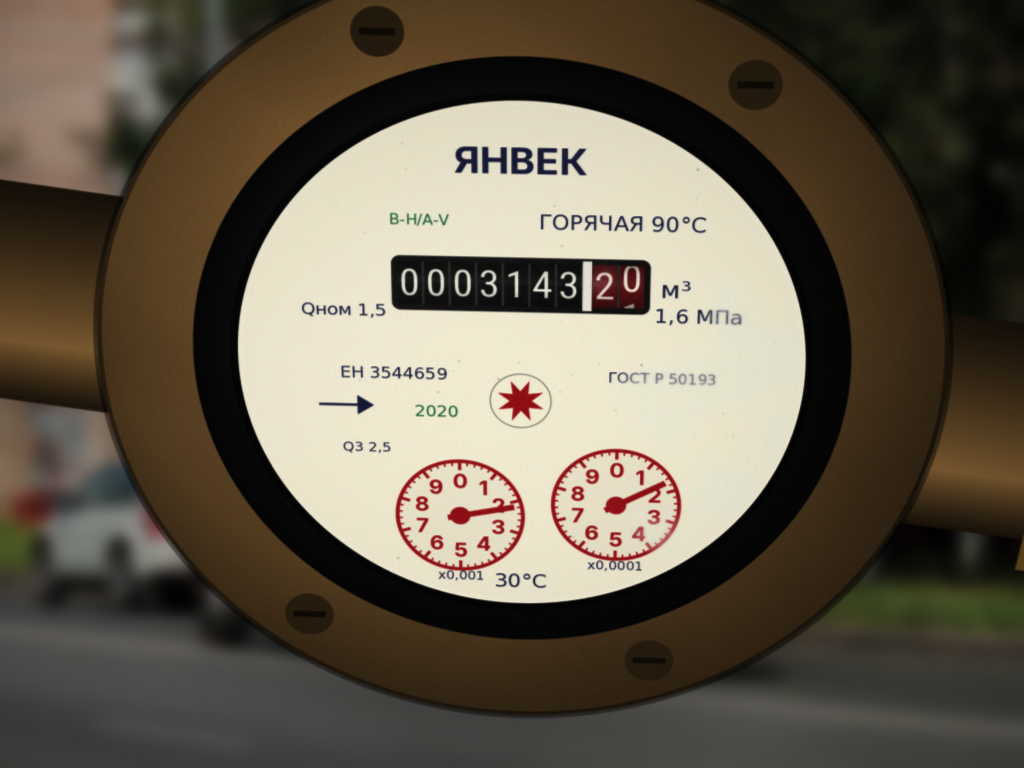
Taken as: 3143.2021 m³
